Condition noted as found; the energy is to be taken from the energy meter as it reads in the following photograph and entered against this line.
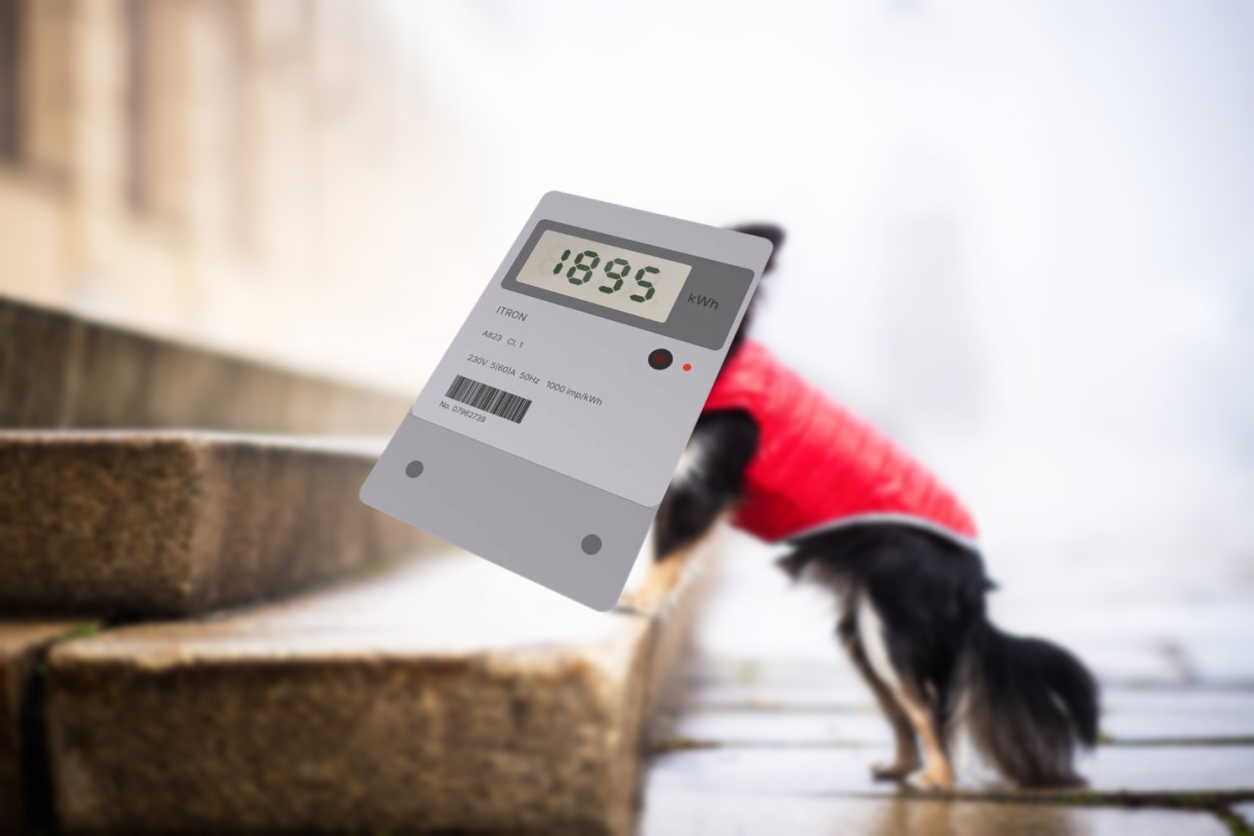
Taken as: 1895 kWh
